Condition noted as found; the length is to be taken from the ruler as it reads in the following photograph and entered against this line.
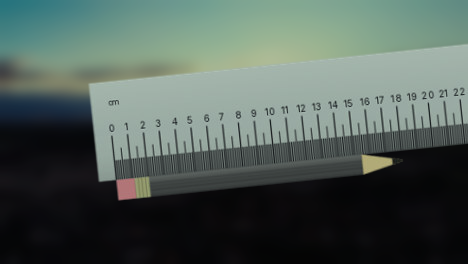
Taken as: 18 cm
